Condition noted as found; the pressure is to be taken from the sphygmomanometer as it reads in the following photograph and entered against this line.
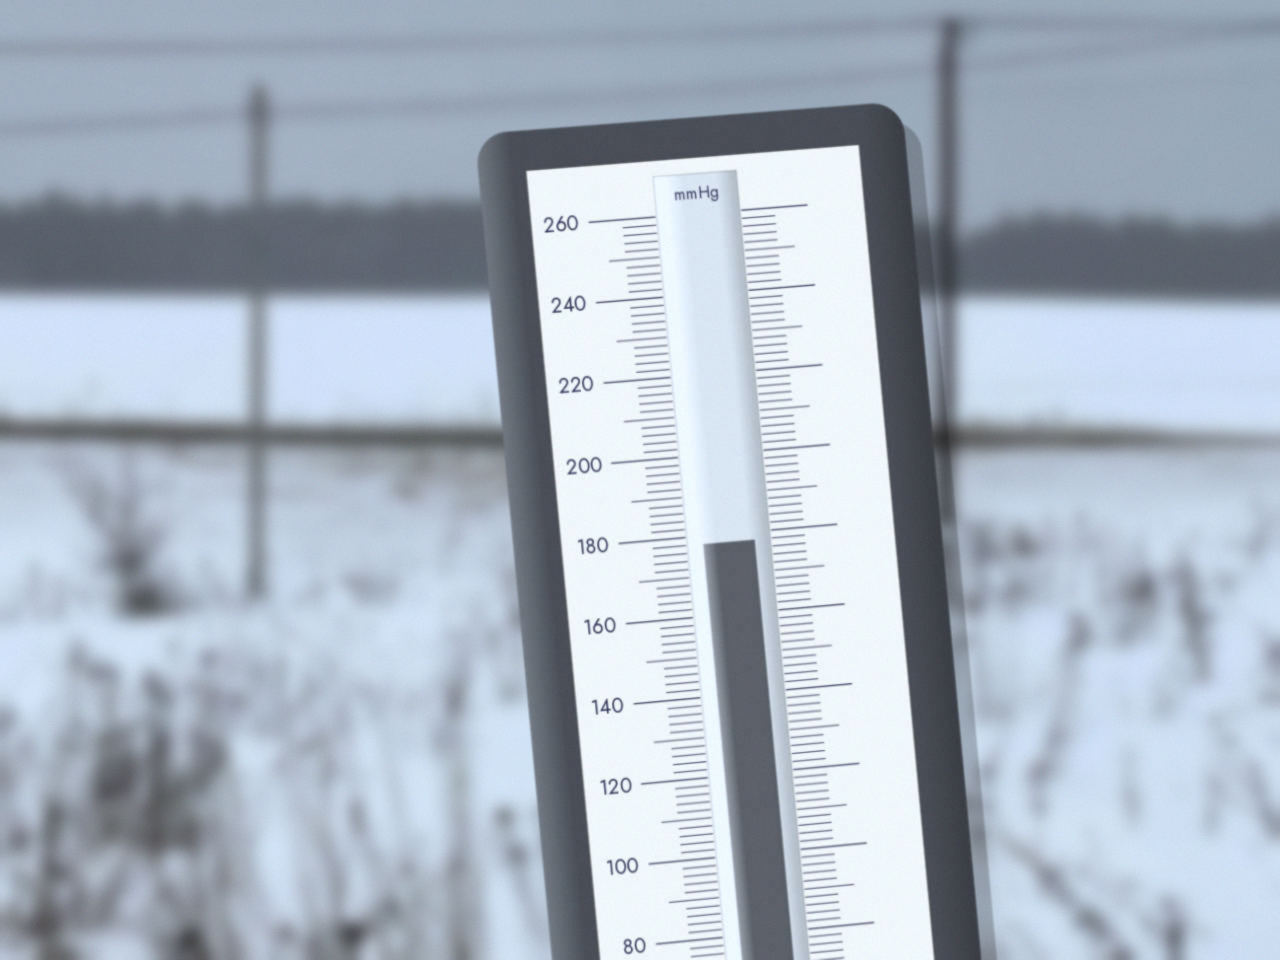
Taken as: 178 mmHg
